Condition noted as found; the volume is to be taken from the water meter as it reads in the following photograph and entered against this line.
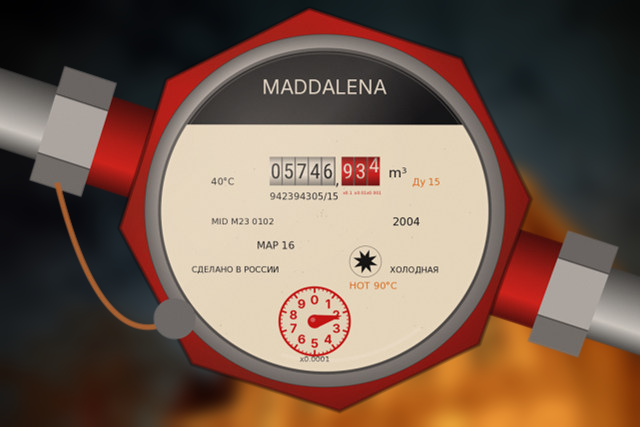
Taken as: 5746.9342 m³
